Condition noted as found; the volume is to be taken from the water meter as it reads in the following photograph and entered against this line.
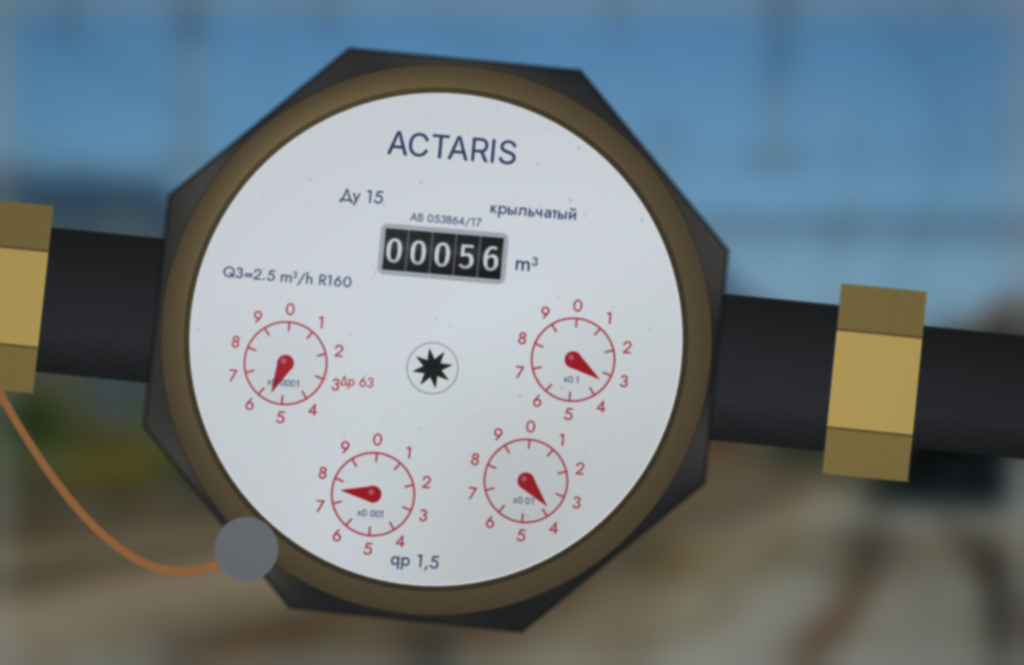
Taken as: 56.3375 m³
